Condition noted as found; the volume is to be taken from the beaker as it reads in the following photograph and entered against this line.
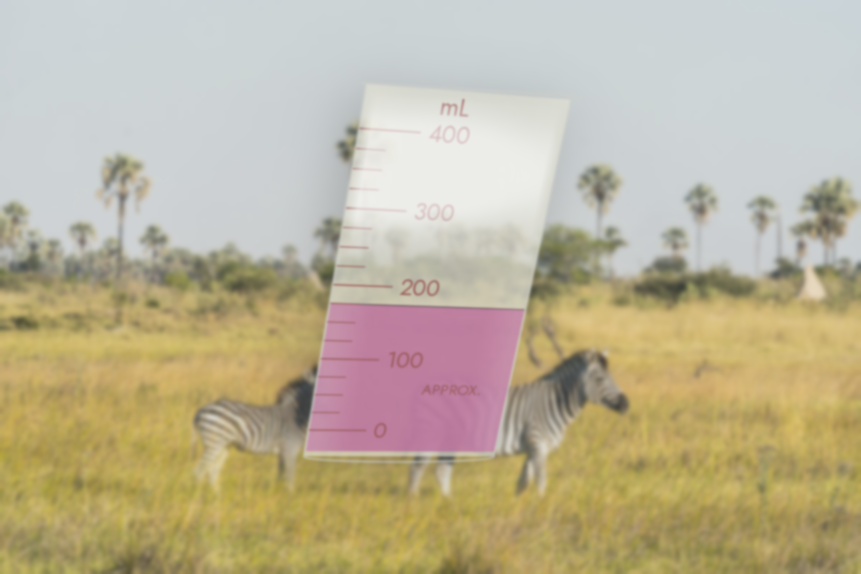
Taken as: 175 mL
